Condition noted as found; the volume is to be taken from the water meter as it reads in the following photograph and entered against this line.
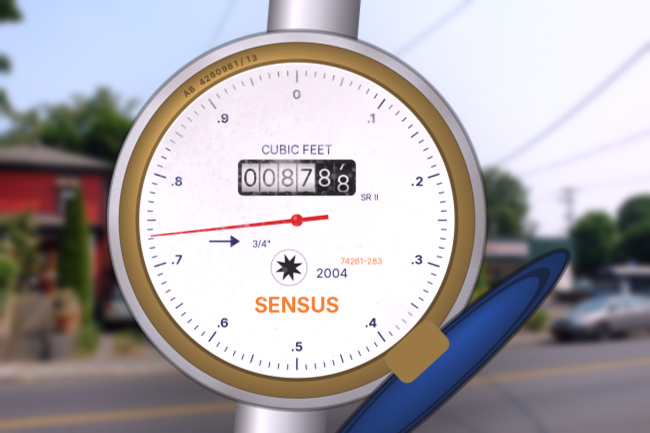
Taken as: 8787.73 ft³
